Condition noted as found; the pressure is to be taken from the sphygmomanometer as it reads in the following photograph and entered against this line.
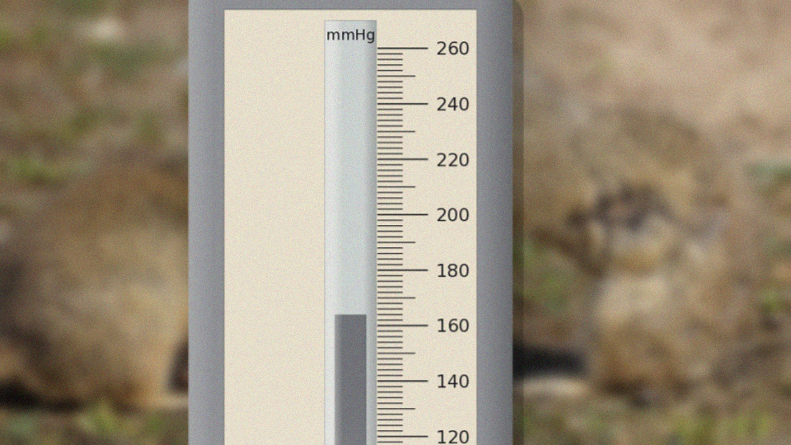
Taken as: 164 mmHg
